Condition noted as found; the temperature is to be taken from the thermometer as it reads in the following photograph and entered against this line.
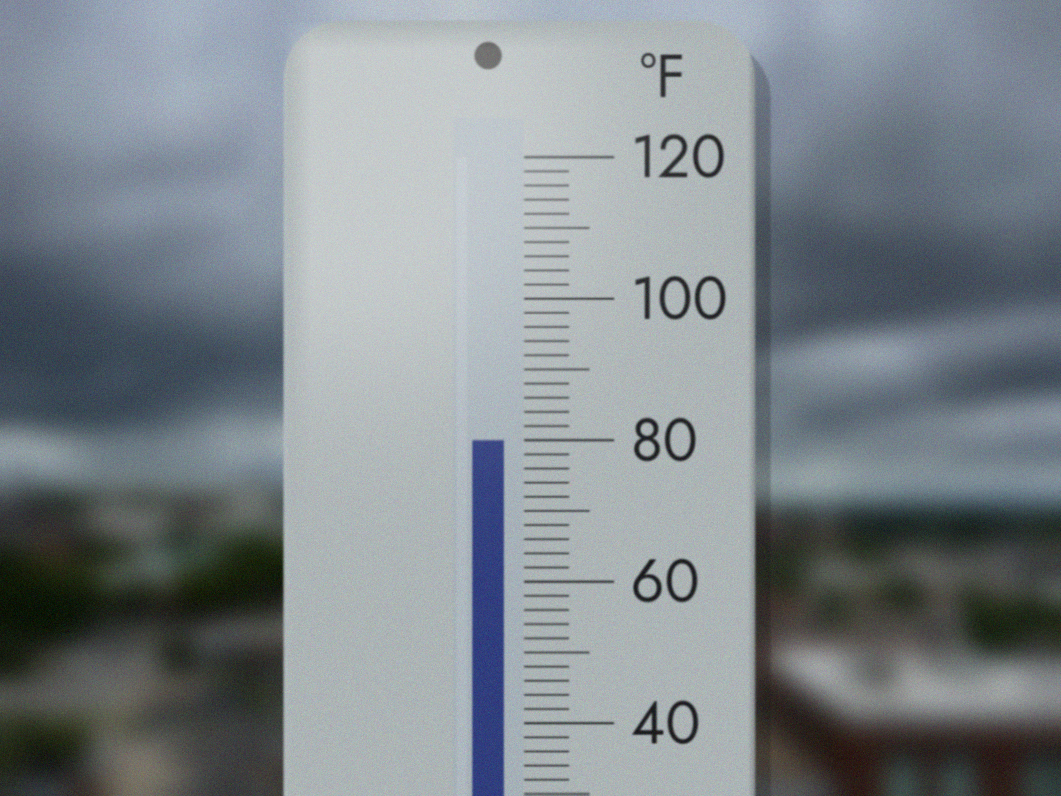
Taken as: 80 °F
